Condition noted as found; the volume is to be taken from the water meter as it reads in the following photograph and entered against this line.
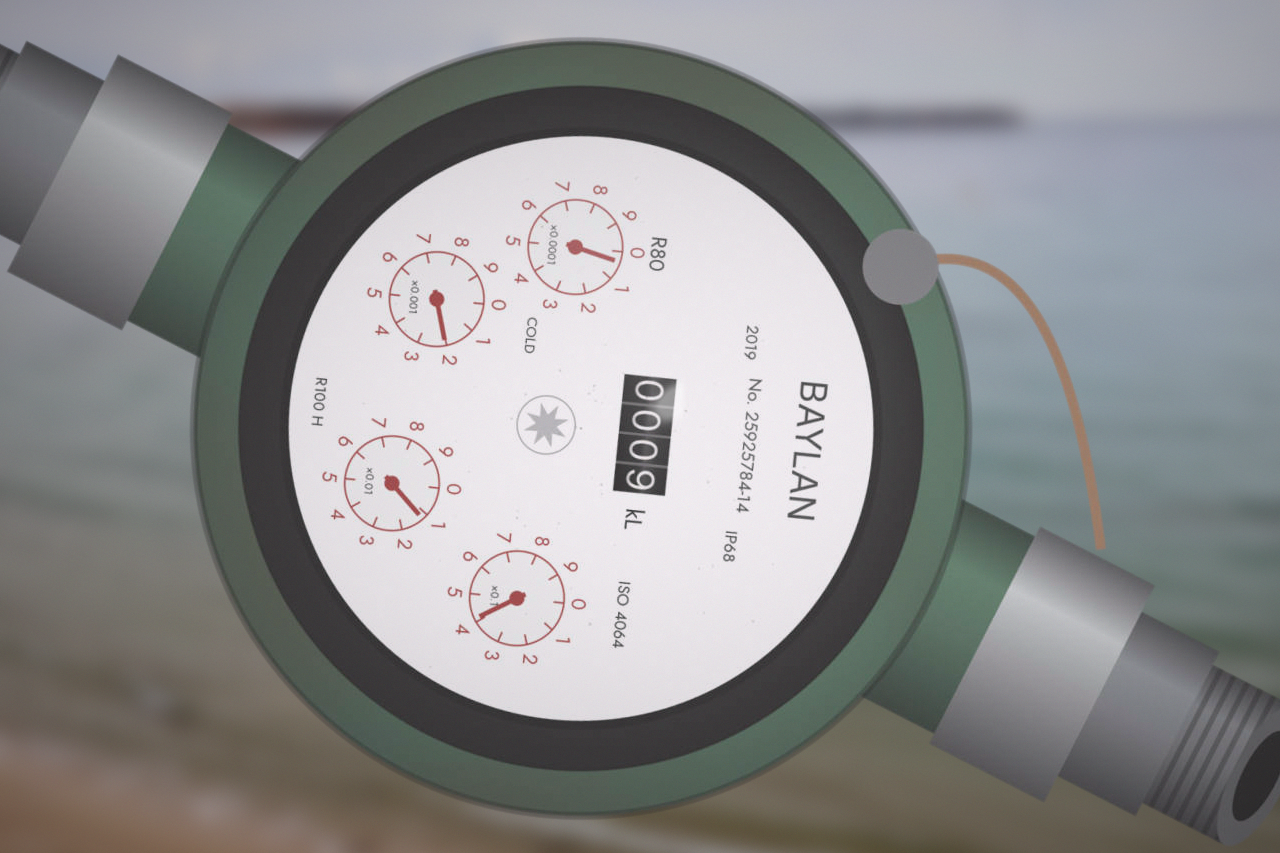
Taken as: 9.4120 kL
